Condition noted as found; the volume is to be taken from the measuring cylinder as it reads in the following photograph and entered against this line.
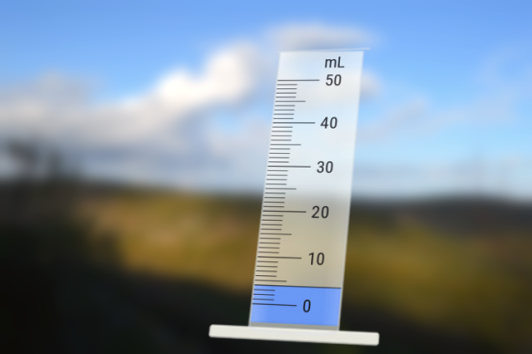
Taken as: 4 mL
